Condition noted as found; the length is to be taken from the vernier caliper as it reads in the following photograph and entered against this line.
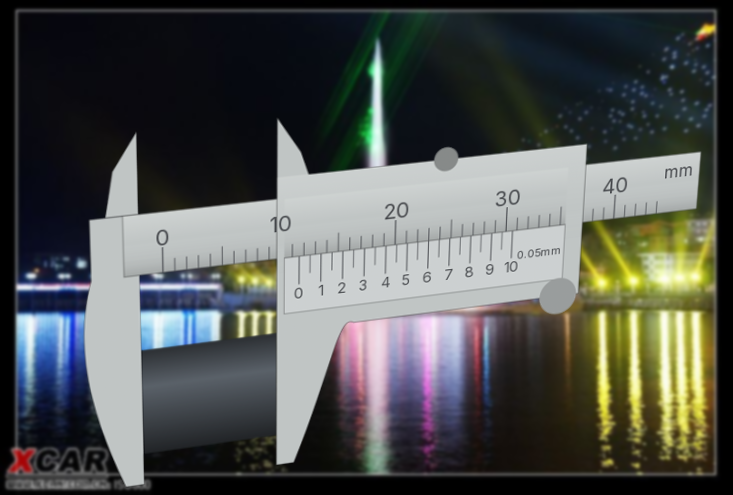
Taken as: 11.6 mm
